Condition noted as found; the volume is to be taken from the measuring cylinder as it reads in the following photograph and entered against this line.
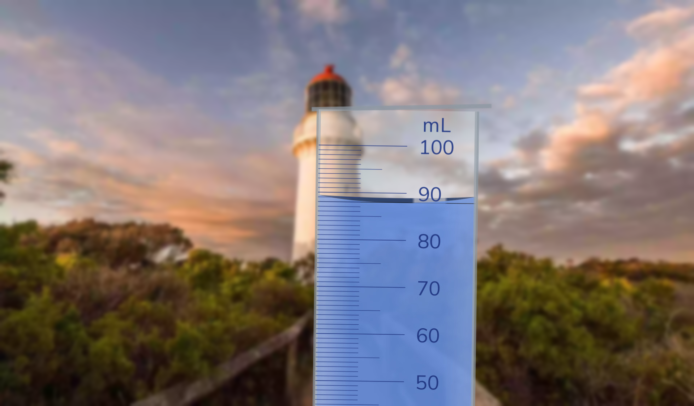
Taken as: 88 mL
